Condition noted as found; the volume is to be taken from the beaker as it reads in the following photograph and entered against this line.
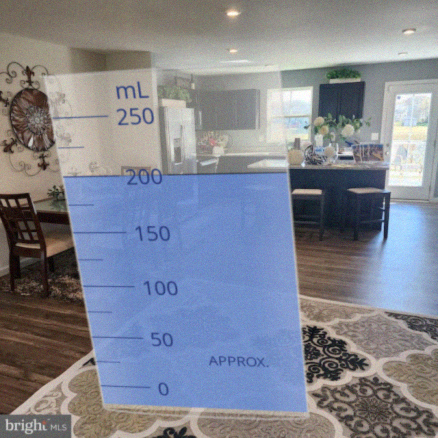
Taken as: 200 mL
